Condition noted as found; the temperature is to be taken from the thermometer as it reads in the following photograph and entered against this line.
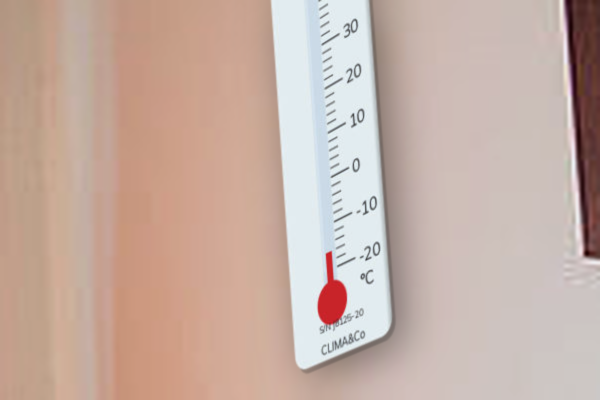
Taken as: -16 °C
